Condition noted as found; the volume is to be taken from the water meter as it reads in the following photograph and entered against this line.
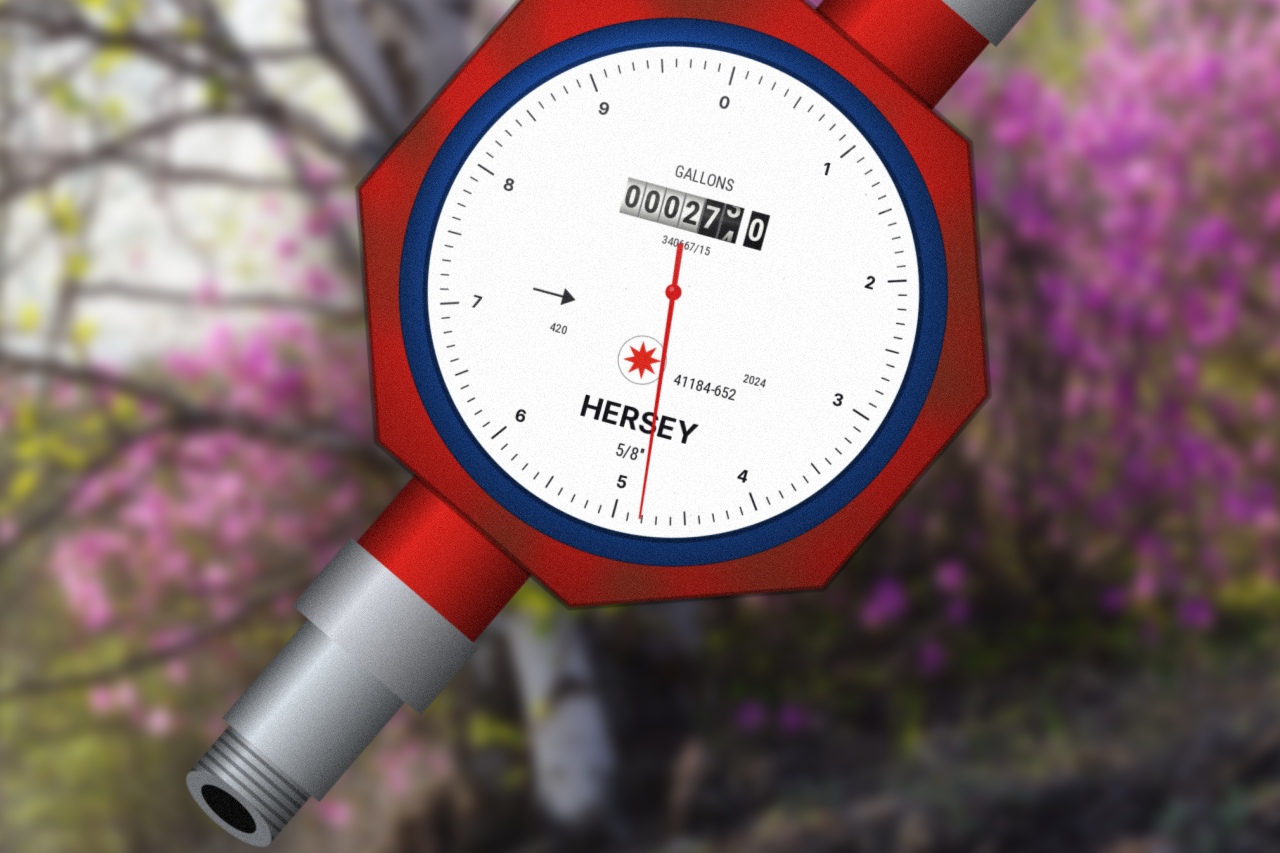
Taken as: 2734.8 gal
